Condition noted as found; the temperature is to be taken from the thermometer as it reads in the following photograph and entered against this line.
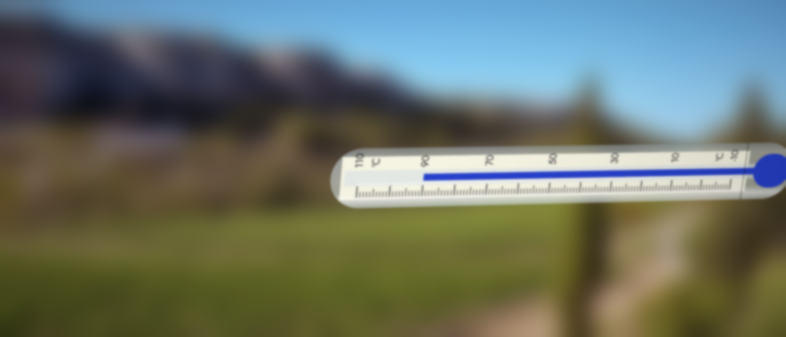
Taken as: 90 °C
